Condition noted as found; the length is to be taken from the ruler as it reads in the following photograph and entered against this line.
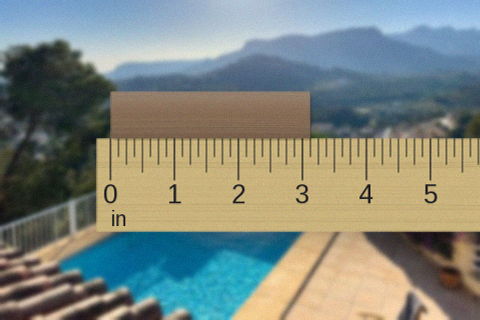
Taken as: 3.125 in
